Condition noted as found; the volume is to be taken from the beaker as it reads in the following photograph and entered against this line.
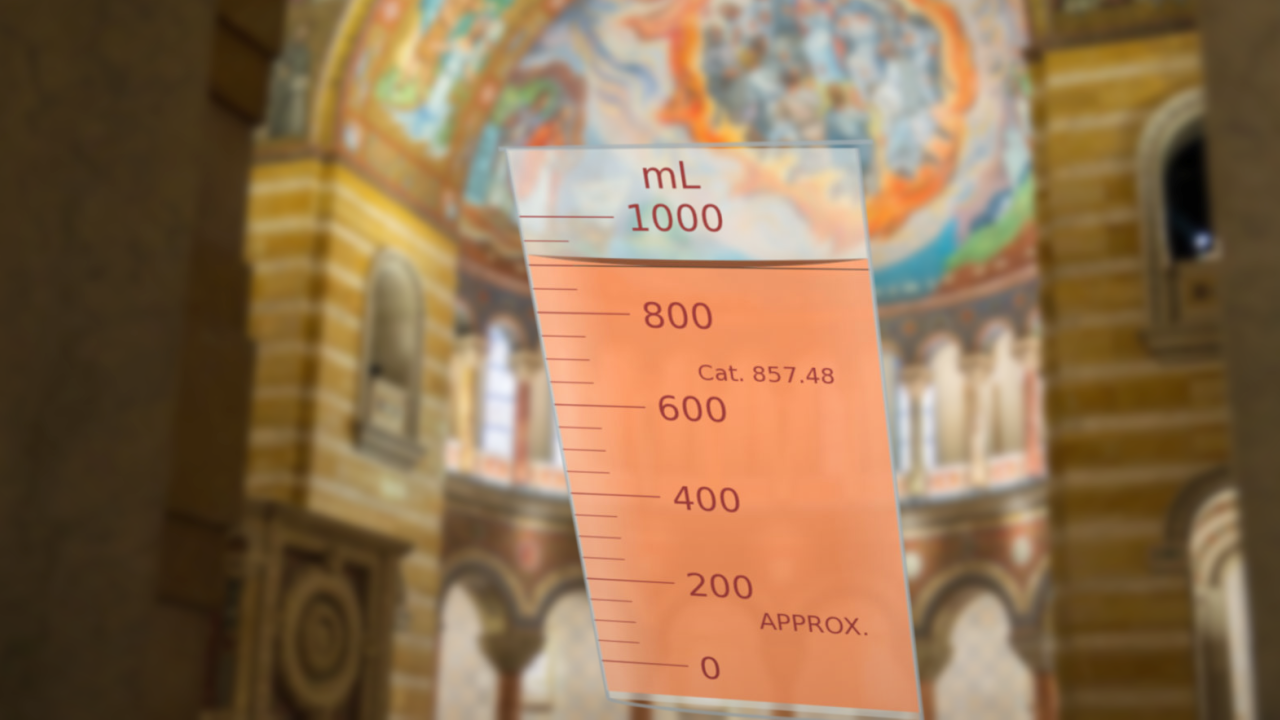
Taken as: 900 mL
